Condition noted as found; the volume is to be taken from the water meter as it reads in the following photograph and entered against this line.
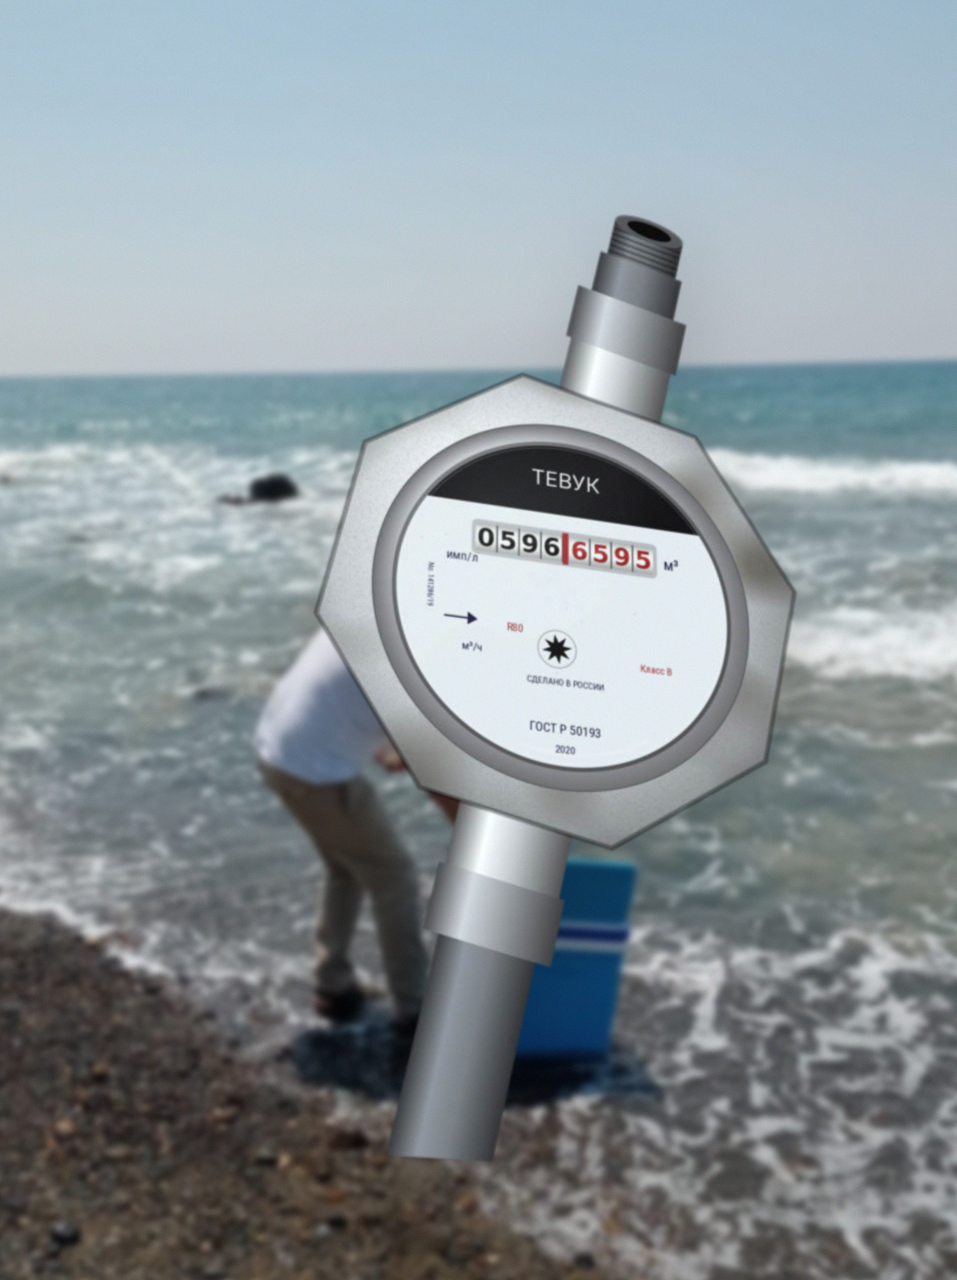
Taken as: 596.6595 m³
